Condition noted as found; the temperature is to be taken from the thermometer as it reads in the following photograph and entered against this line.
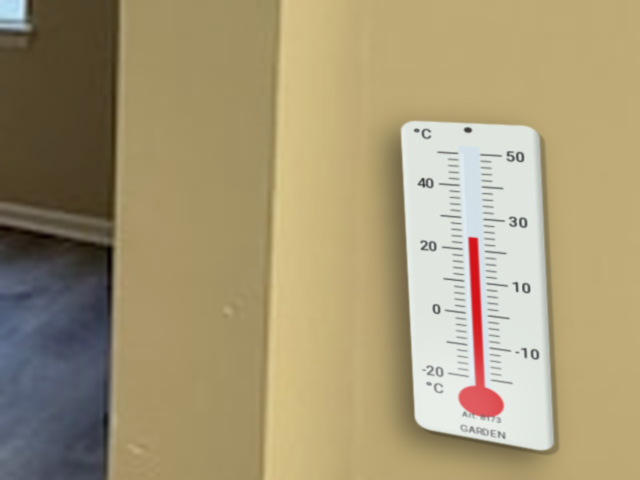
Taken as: 24 °C
